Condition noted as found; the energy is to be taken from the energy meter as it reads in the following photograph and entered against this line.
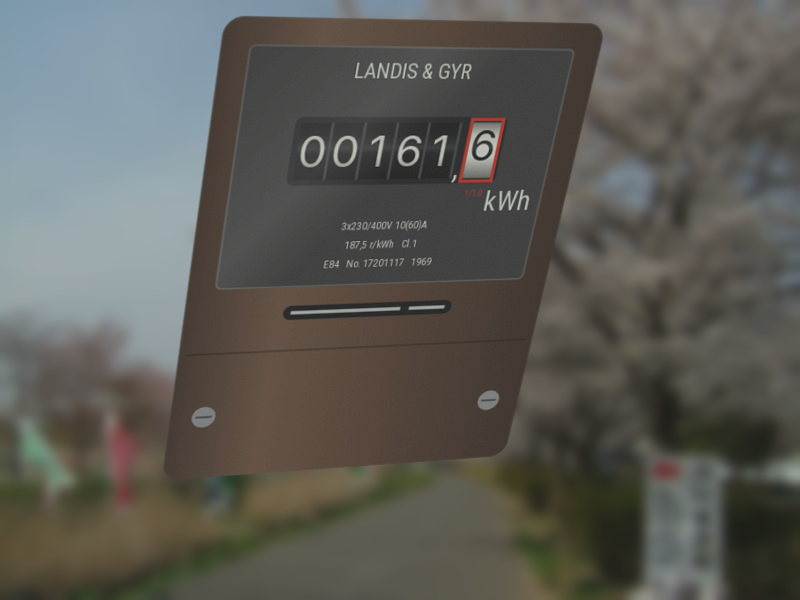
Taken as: 161.6 kWh
